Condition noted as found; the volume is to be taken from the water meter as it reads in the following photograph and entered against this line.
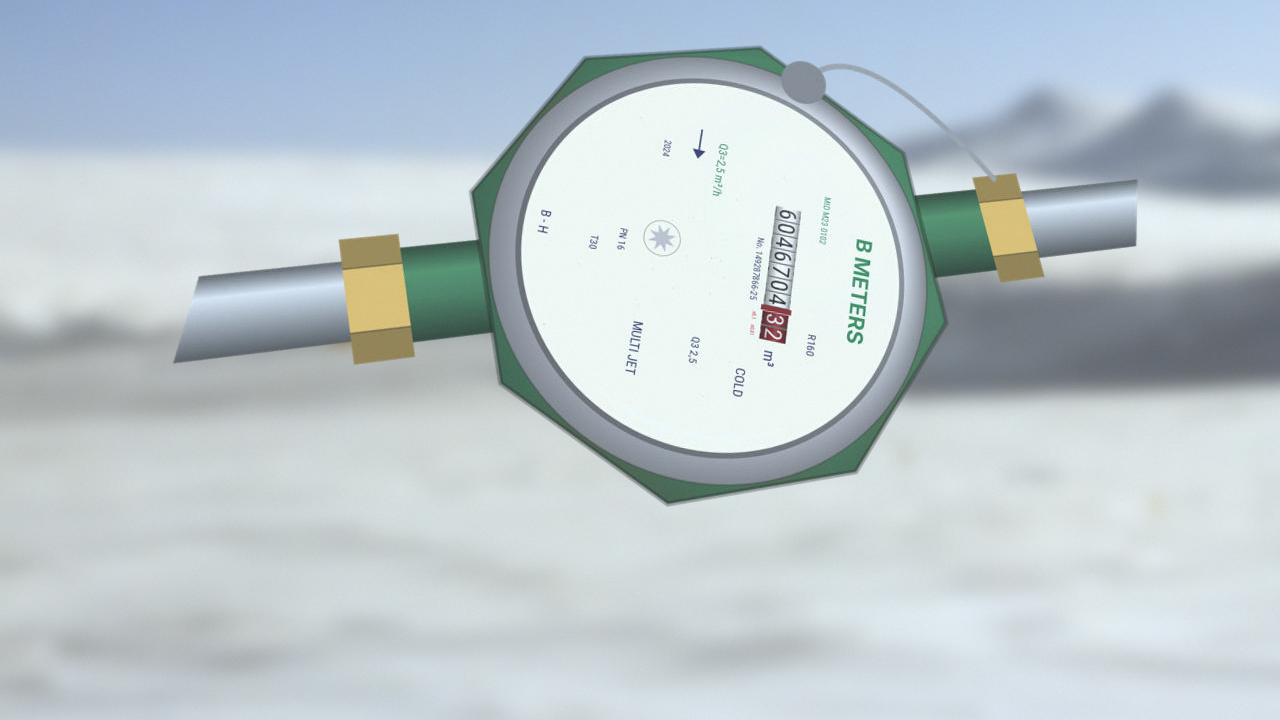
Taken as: 6046704.32 m³
